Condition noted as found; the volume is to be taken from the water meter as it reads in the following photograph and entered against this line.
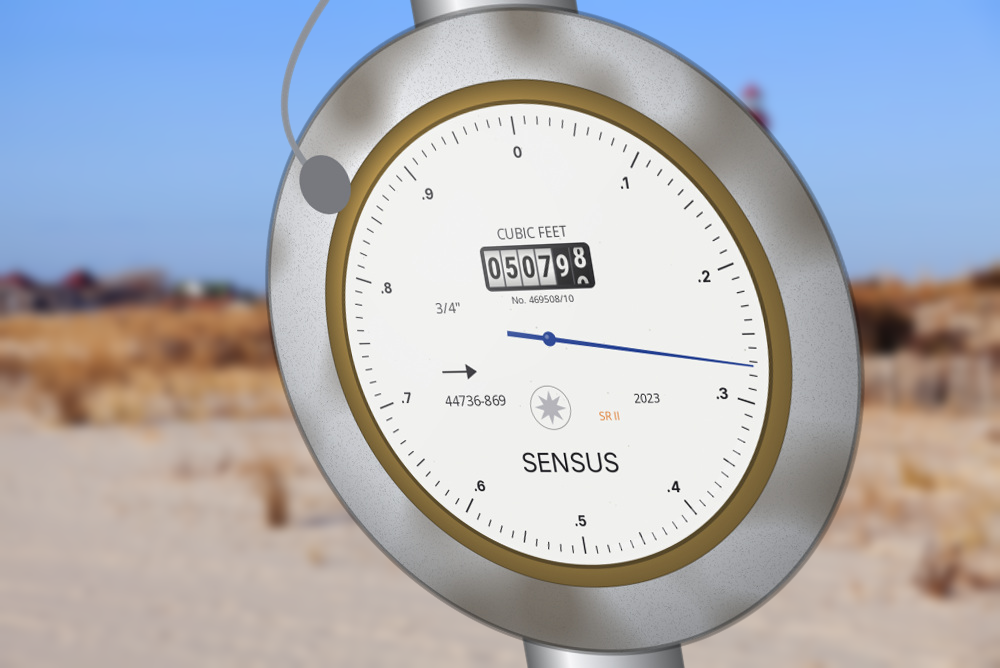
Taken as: 50798.27 ft³
